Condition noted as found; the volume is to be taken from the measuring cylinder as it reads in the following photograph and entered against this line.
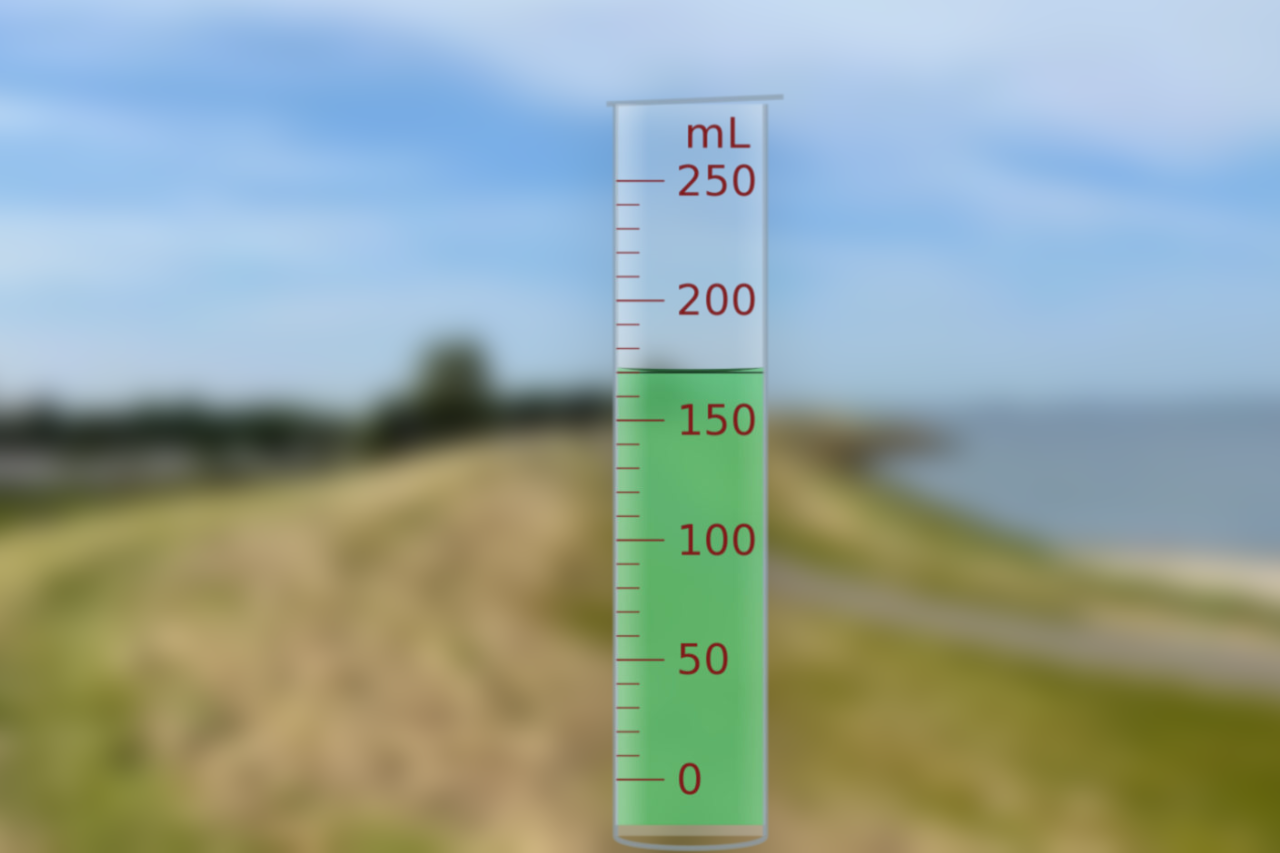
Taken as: 170 mL
